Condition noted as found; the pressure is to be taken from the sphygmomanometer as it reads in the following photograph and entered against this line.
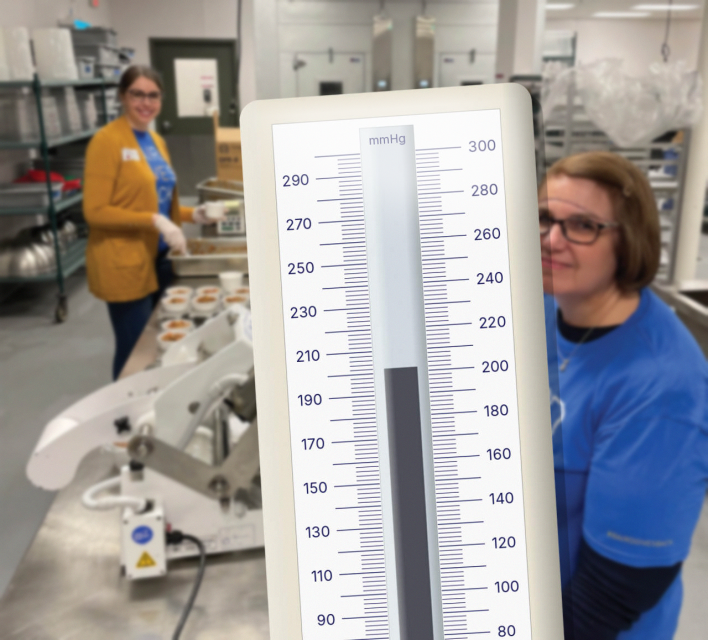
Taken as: 202 mmHg
